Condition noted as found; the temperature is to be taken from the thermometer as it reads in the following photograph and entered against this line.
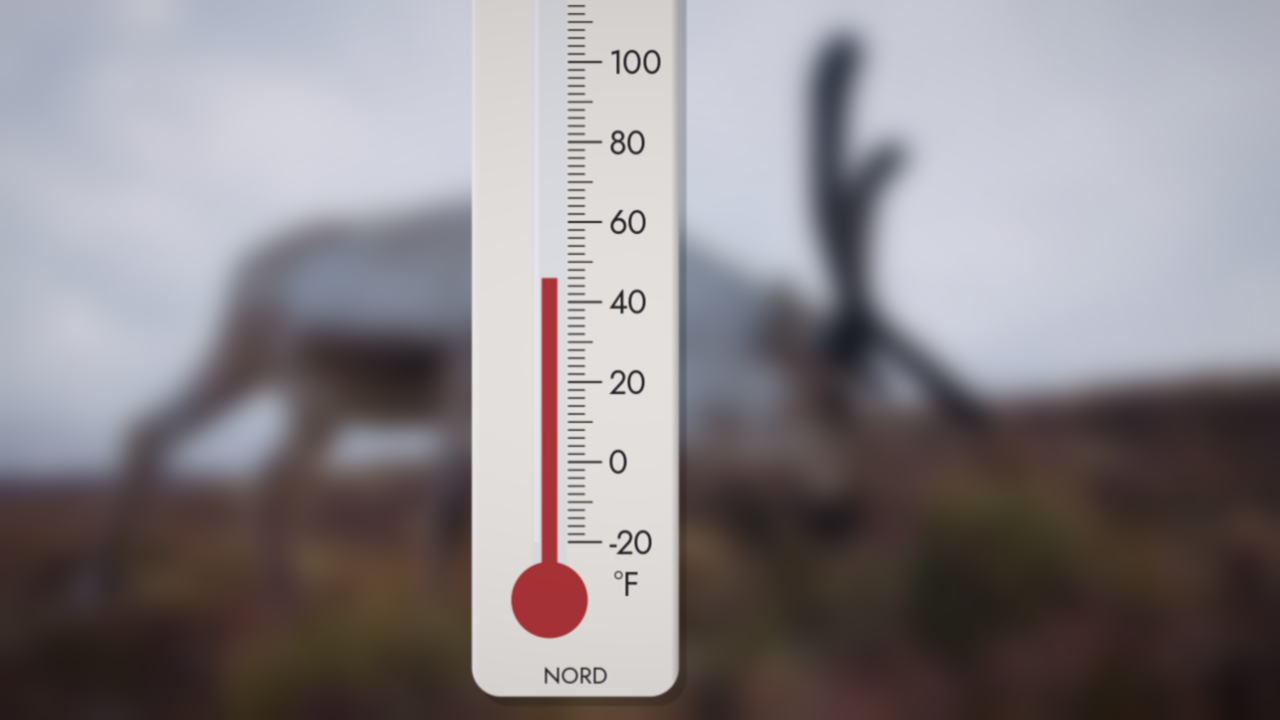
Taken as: 46 °F
